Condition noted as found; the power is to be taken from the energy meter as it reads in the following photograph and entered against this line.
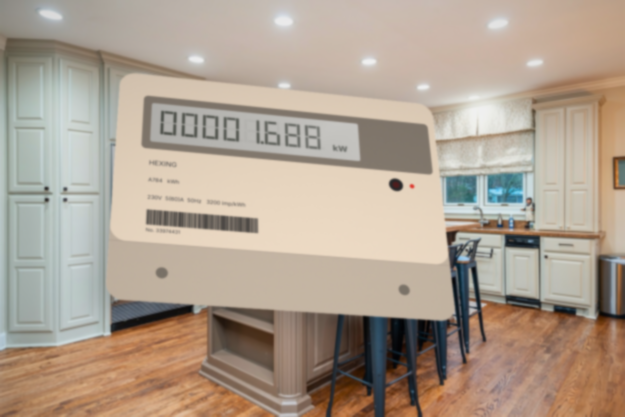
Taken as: 1.688 kW
